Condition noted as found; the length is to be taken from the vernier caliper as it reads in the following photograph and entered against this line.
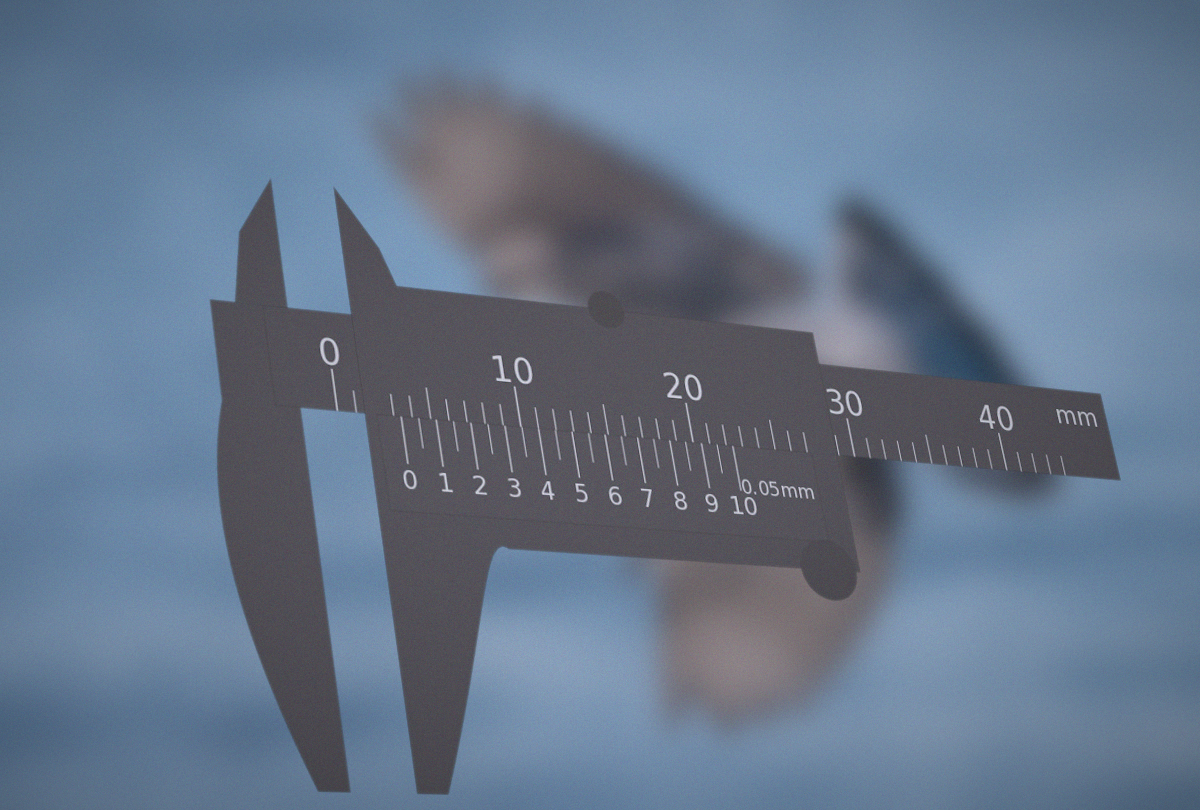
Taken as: 3.4 mm
